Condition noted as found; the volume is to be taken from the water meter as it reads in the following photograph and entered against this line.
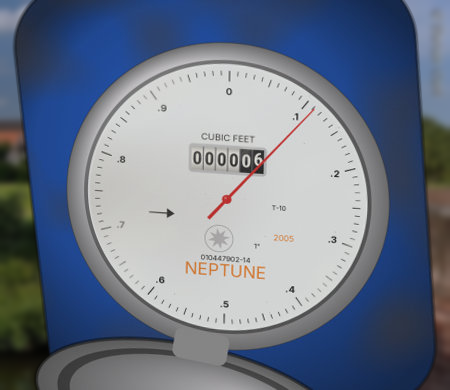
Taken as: 6.11 ft³
